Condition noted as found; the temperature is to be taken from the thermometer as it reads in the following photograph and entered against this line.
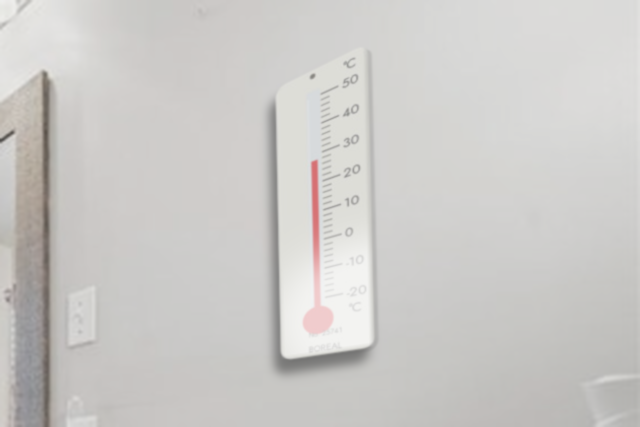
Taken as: 28 °C
